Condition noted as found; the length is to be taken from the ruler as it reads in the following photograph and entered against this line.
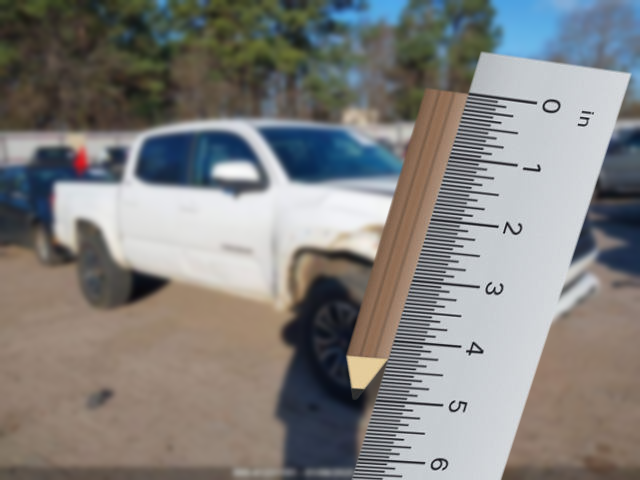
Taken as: 5 in
